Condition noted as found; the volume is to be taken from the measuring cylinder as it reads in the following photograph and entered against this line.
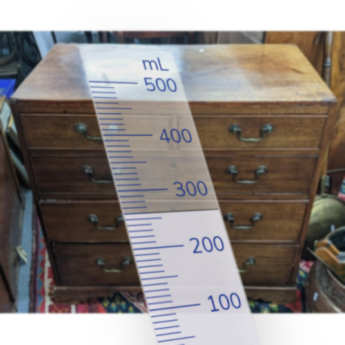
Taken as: 260 mL
